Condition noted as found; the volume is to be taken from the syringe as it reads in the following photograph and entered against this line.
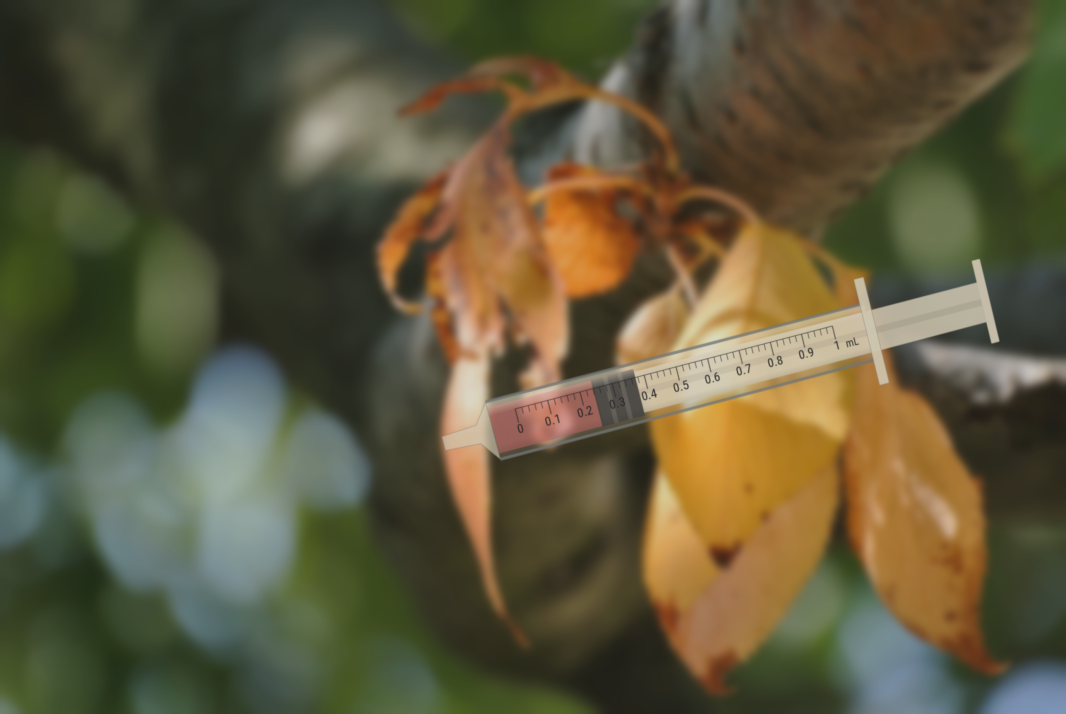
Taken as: 0.24 mL
